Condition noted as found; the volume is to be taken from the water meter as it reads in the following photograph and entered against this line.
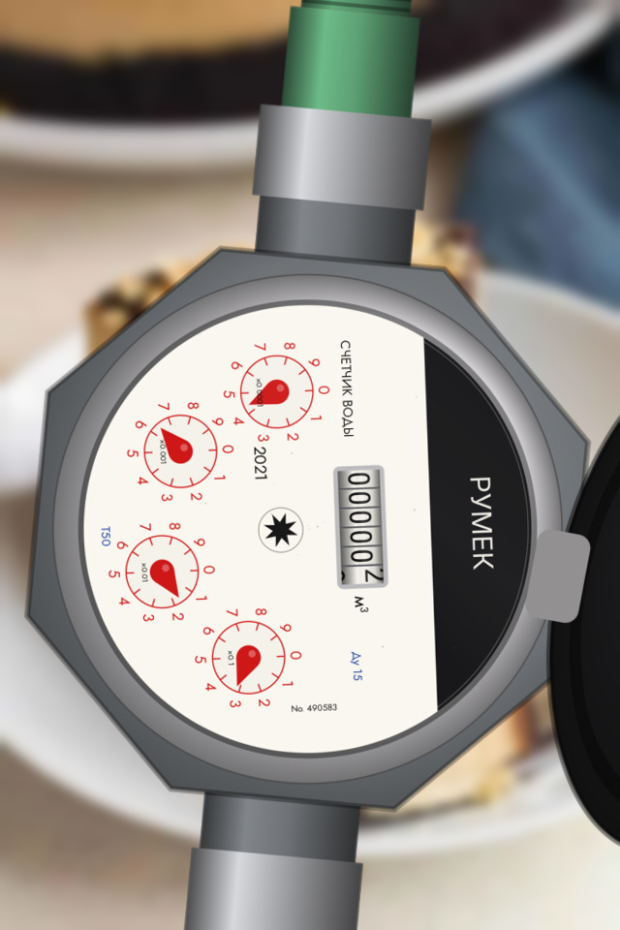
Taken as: 2.3164 m³
